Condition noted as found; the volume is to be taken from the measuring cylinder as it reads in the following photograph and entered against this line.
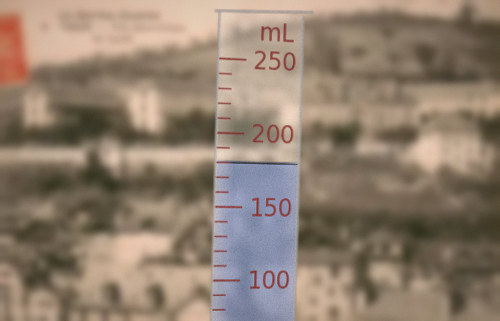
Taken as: 180 mL
